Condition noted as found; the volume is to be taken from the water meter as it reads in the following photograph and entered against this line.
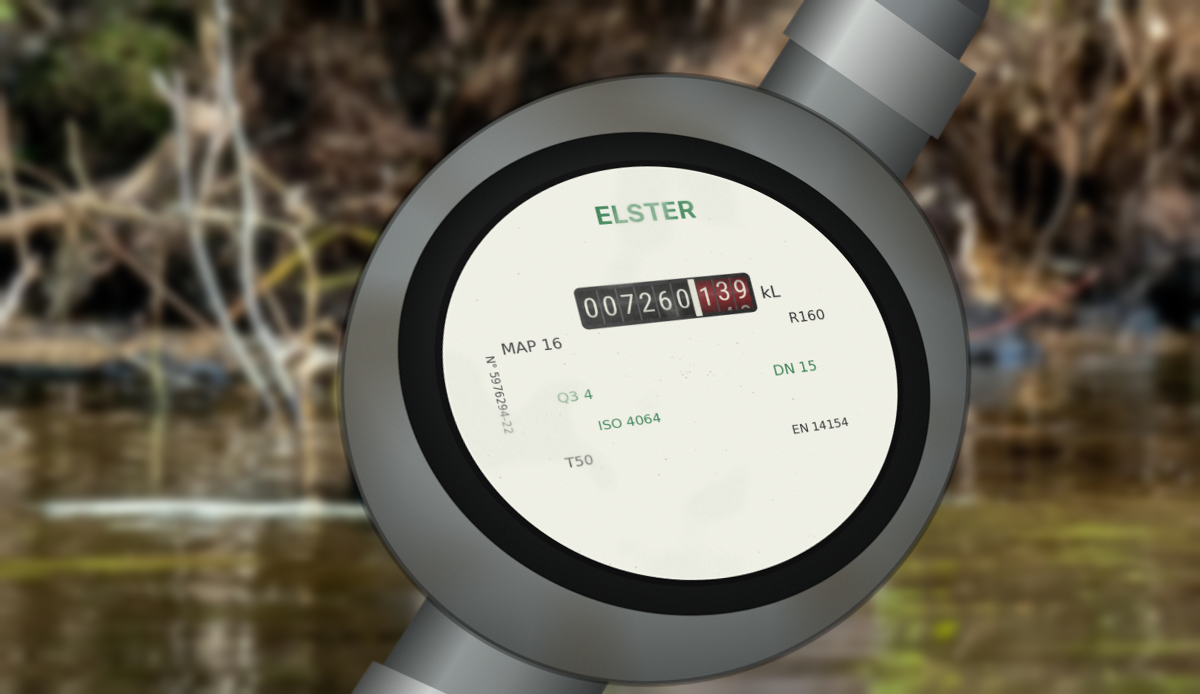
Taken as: 7260.139 kL
